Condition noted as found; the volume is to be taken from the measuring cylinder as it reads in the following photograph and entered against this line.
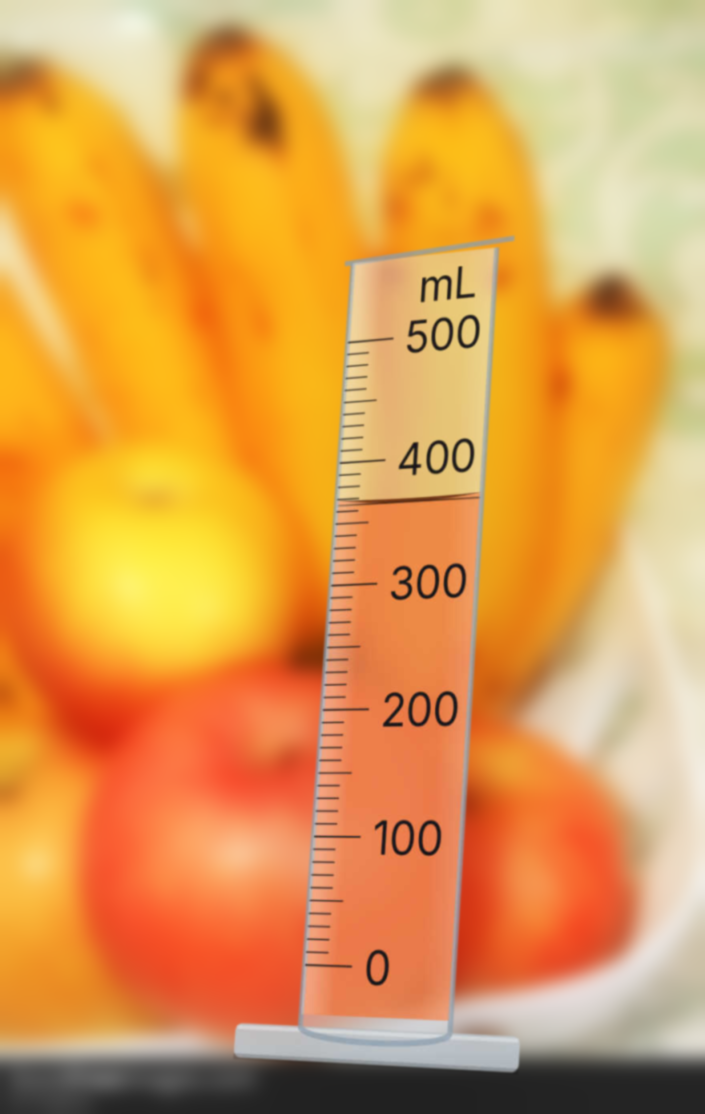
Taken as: 365 mL
